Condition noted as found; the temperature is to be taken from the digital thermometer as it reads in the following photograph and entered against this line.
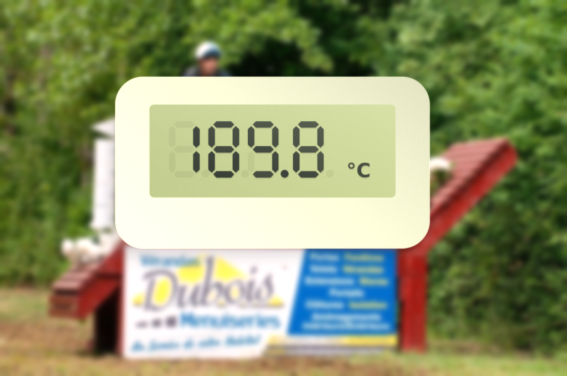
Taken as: 189.8 °C
